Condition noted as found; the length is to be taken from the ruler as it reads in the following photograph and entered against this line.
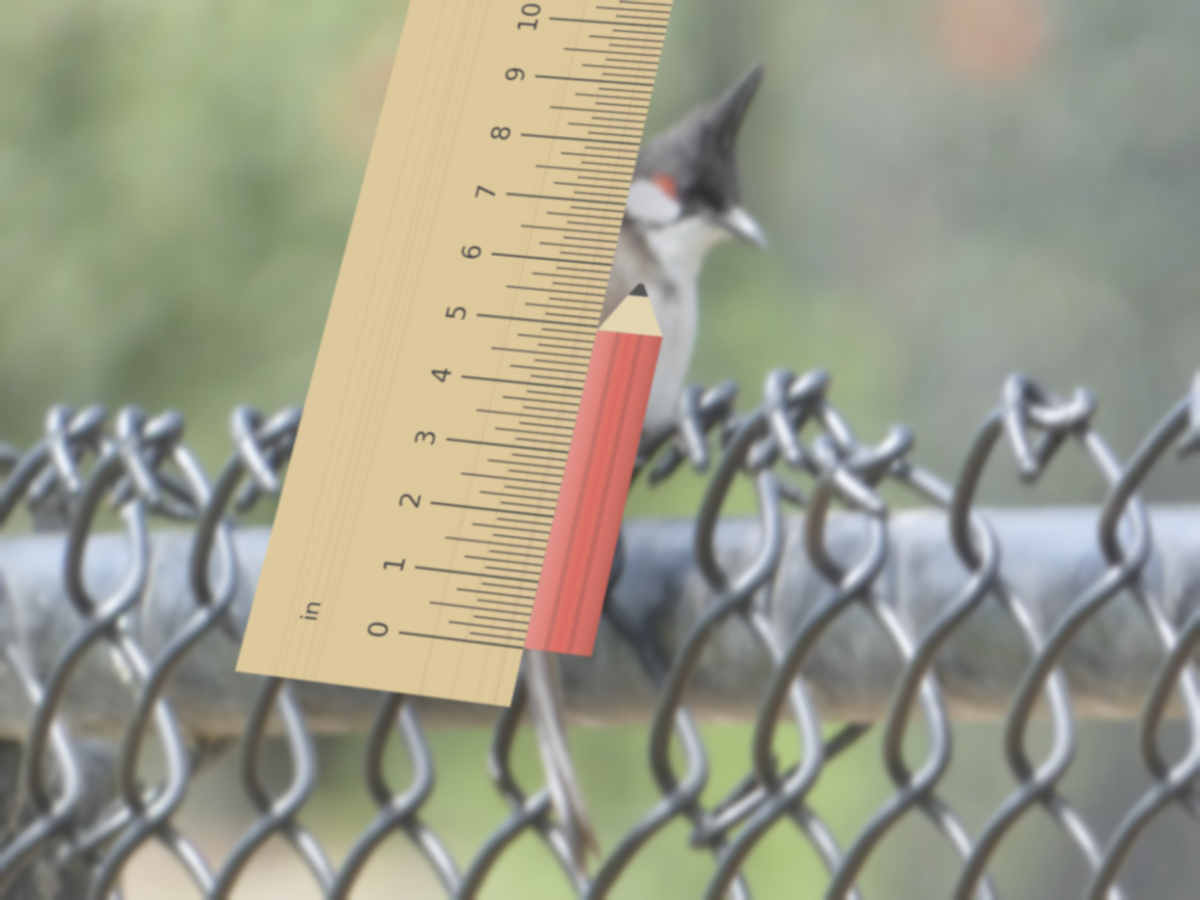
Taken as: 5.75 in
